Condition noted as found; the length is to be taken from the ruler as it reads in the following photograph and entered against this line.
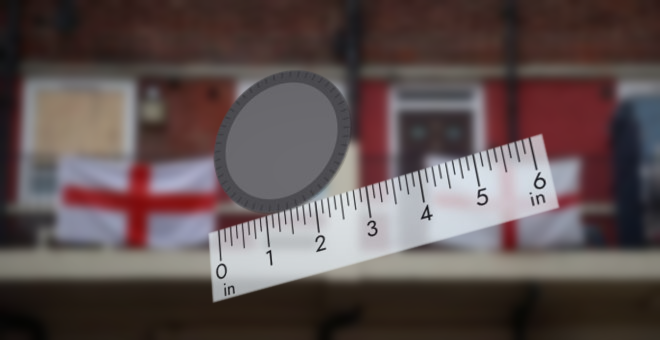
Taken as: 2.875 in
